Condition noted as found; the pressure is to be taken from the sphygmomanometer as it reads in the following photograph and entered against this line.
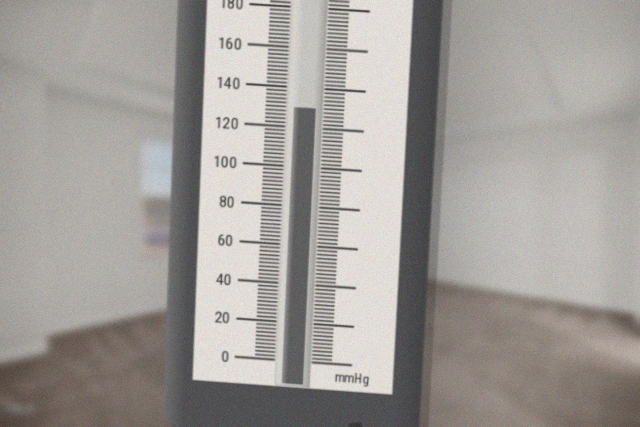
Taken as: 130 mmHg
